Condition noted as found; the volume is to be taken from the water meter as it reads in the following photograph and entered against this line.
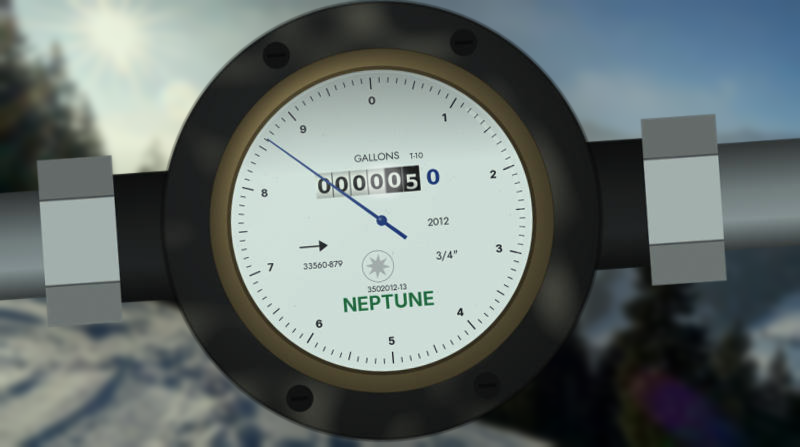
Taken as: 48.6 gal
